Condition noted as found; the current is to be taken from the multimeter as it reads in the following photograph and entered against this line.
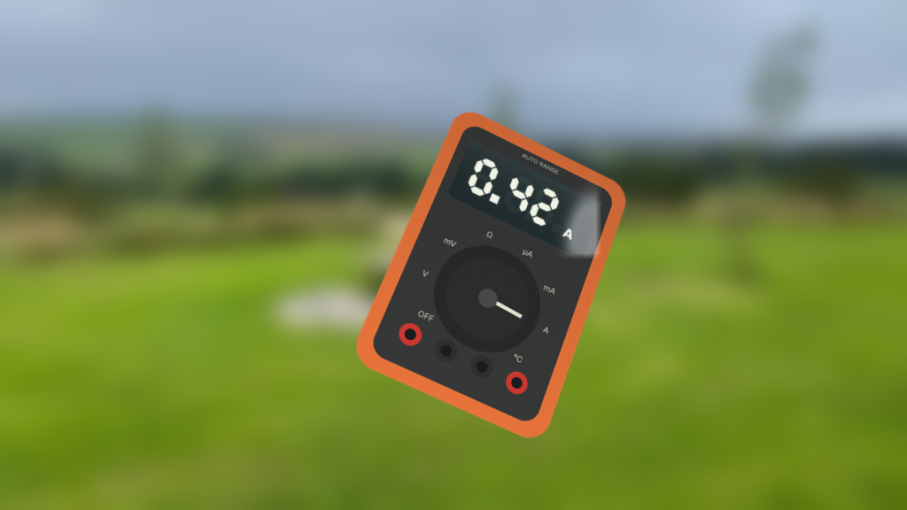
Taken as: 0.42 A
